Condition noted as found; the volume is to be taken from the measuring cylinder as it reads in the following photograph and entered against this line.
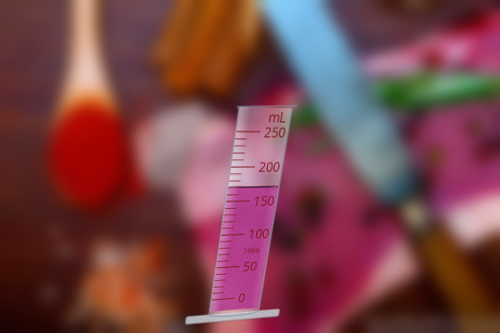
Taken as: 170 mL
